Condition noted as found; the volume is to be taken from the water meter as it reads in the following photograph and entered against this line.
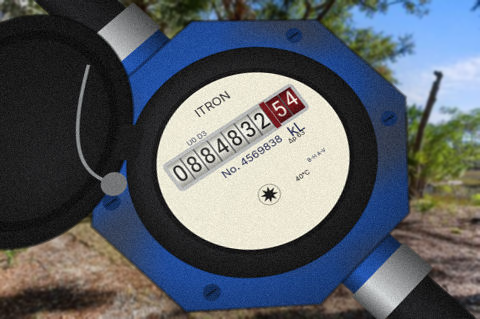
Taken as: 884832.54 kL
